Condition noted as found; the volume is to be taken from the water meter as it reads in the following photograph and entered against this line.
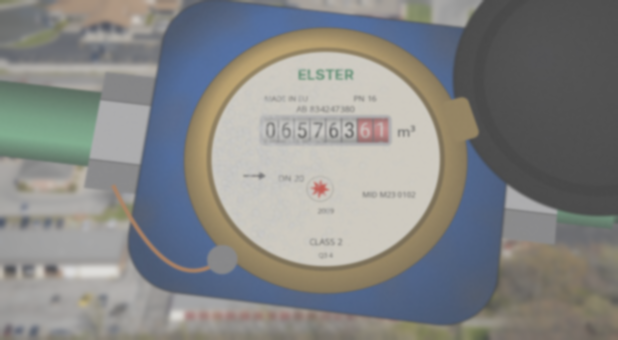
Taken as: 65763.61 m³
